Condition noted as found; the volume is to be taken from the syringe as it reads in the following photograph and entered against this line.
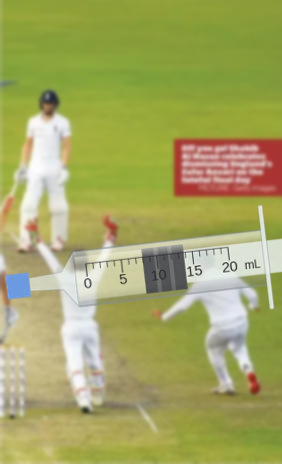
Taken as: 8 mL
